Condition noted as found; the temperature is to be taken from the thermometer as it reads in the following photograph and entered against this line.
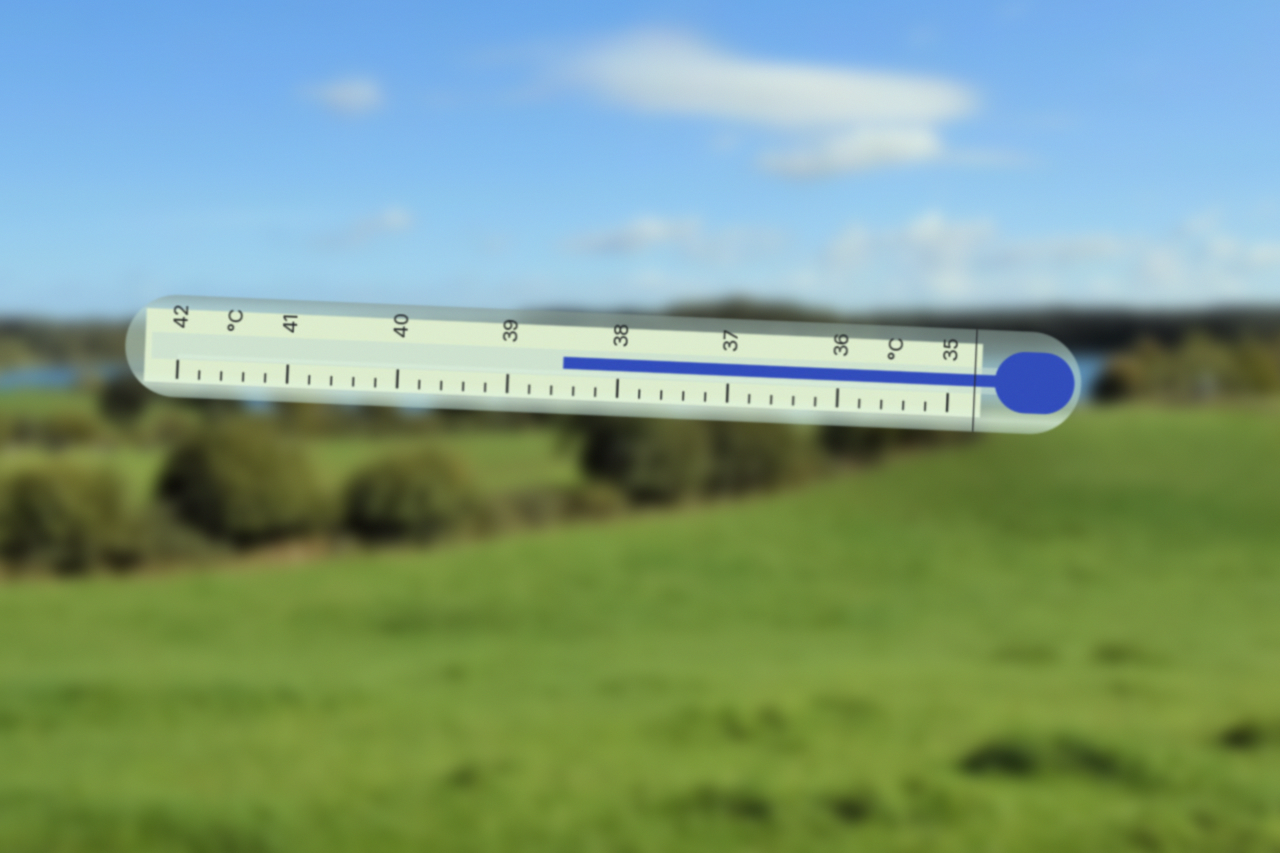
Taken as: 38.5 °C
